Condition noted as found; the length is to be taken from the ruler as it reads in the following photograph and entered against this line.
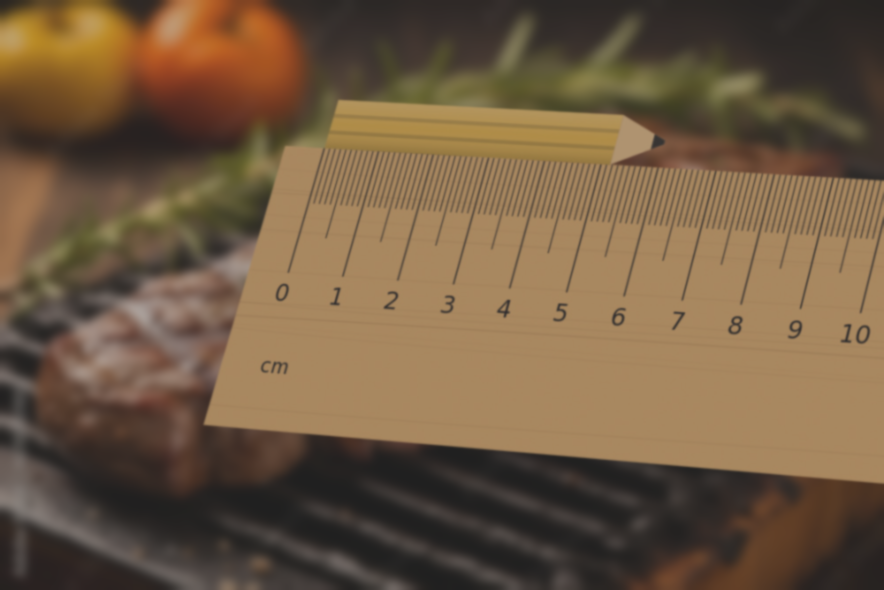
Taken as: 6 cm
